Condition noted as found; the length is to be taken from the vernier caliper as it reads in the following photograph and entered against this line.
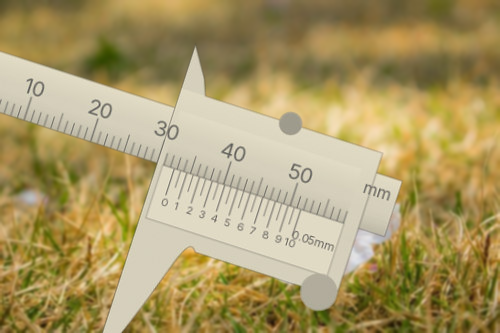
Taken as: 32.6 mm
